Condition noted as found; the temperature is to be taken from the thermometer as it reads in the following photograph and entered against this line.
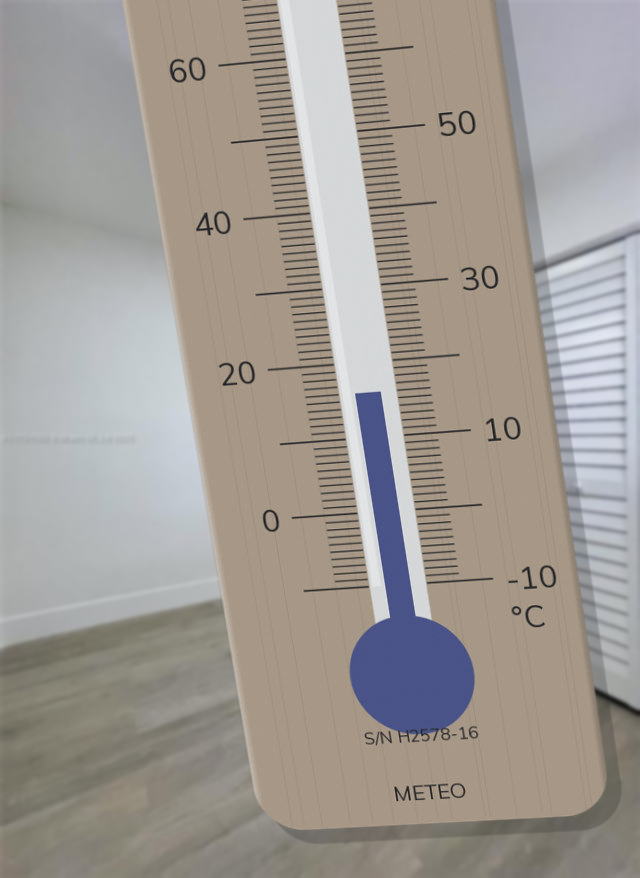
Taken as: 16 °C
